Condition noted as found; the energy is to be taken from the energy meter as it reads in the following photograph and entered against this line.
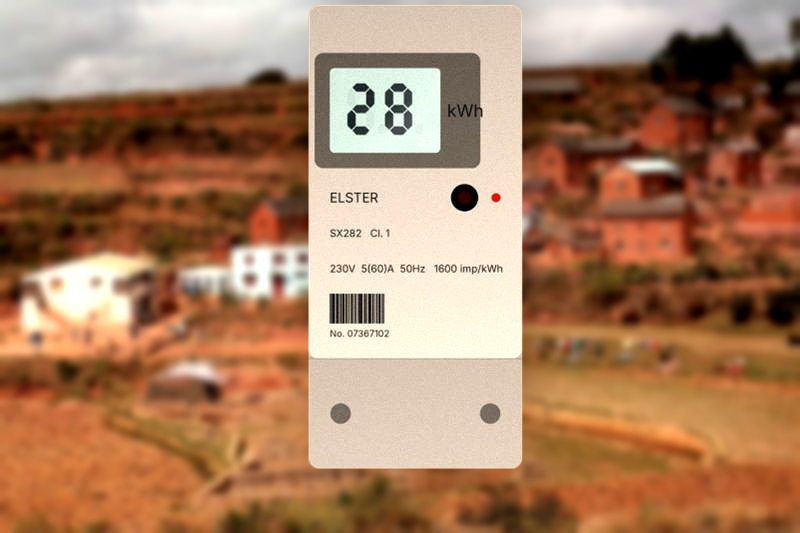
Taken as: 28 kWh
